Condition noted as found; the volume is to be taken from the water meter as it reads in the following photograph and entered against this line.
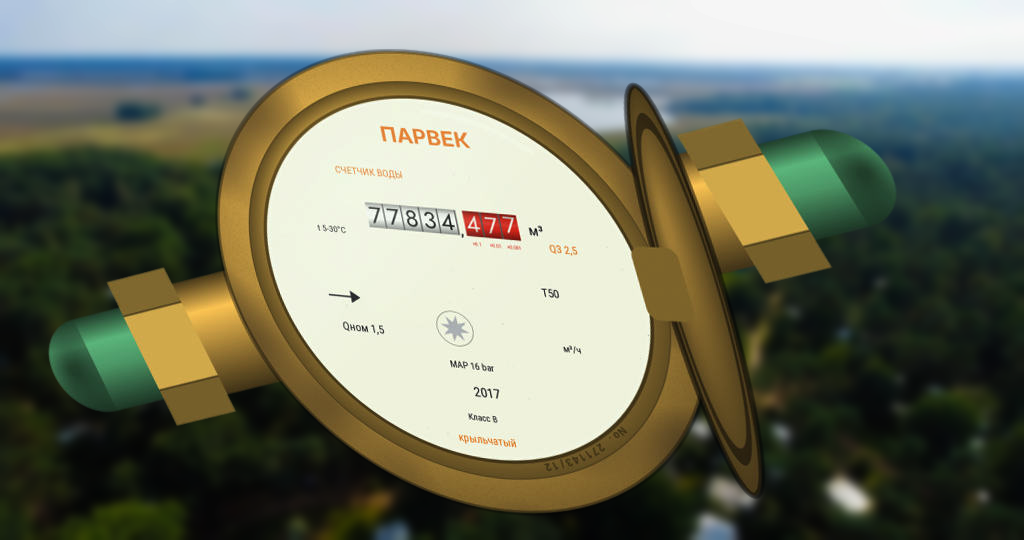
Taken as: 77834.477 m³
